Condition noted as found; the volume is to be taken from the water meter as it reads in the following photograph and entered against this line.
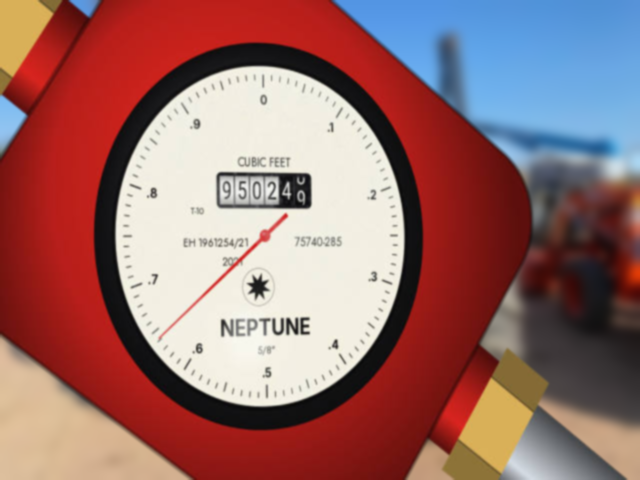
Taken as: 950248.64 ft³
